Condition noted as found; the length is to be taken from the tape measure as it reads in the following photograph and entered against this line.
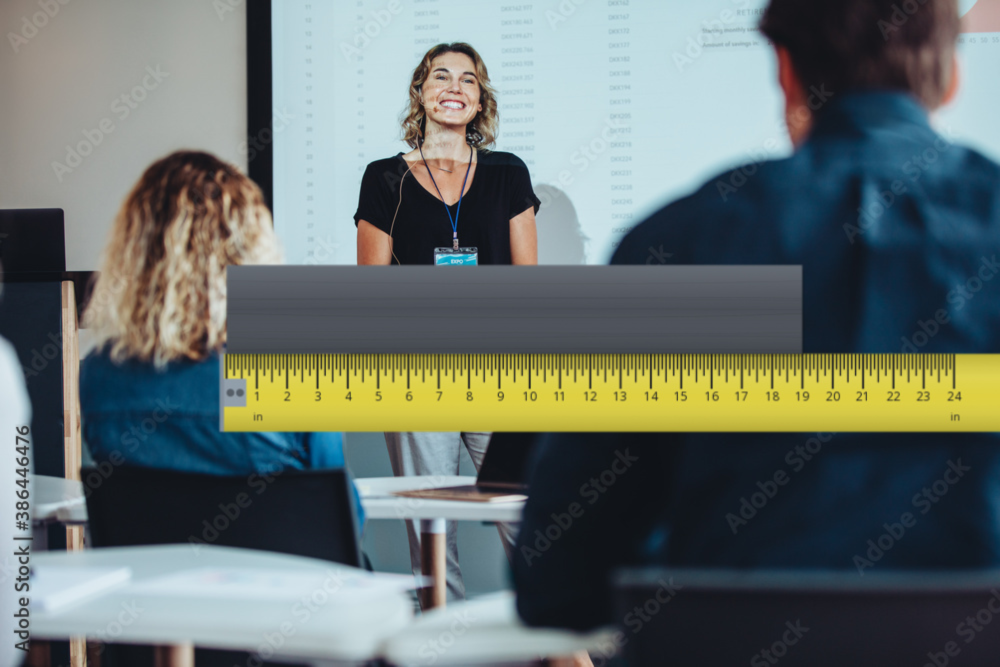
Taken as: 19 in
